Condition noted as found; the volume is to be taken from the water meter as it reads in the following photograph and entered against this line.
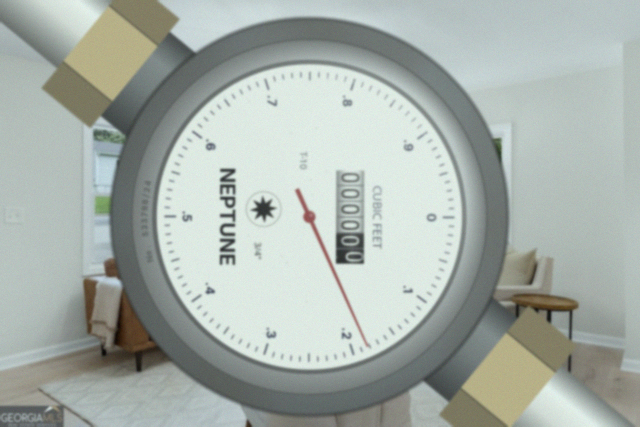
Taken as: 0.18 ft³
